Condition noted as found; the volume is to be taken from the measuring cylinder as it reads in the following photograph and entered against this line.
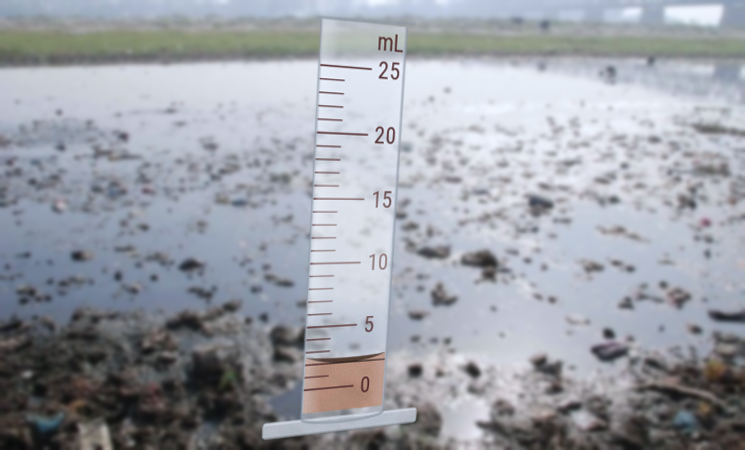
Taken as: 2 mL
